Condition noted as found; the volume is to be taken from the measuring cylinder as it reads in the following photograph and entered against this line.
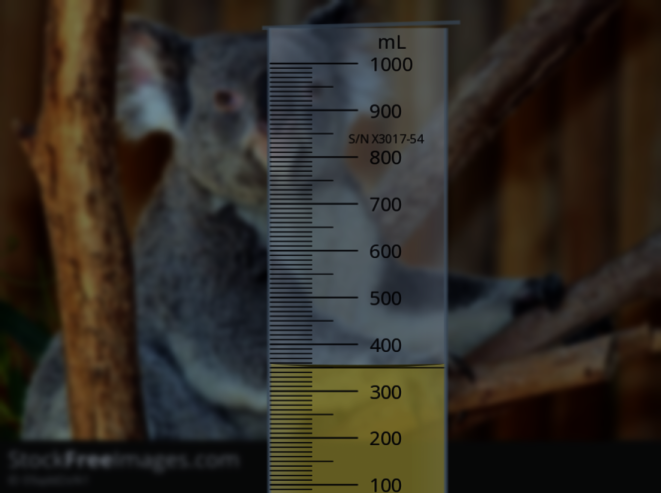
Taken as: 350 mL
